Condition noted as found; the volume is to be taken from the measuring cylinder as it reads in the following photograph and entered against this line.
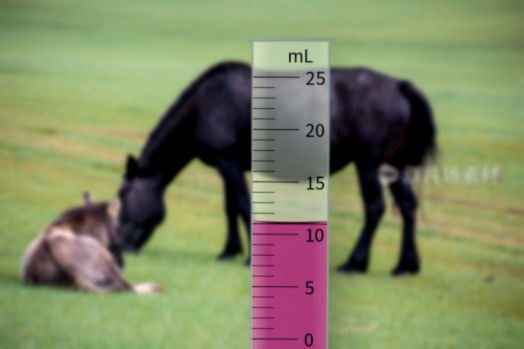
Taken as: 11 mL
